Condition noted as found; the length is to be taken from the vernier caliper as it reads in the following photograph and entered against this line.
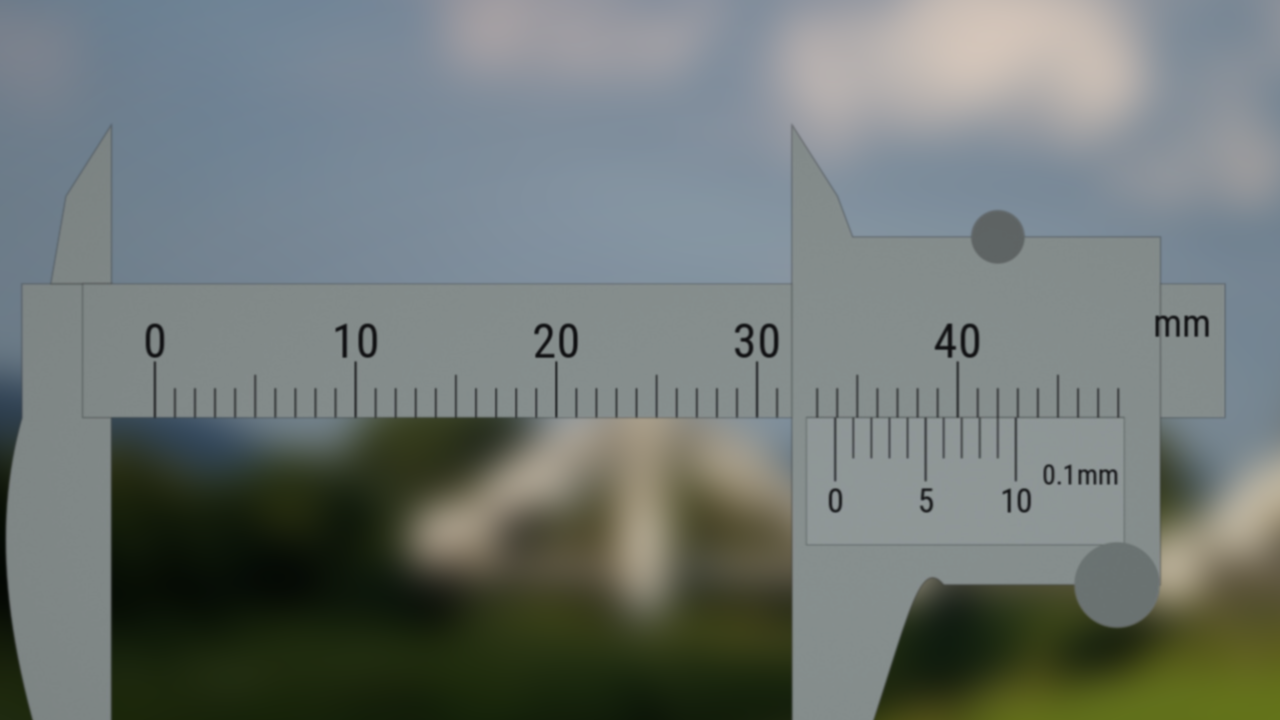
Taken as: 33.9 mm
